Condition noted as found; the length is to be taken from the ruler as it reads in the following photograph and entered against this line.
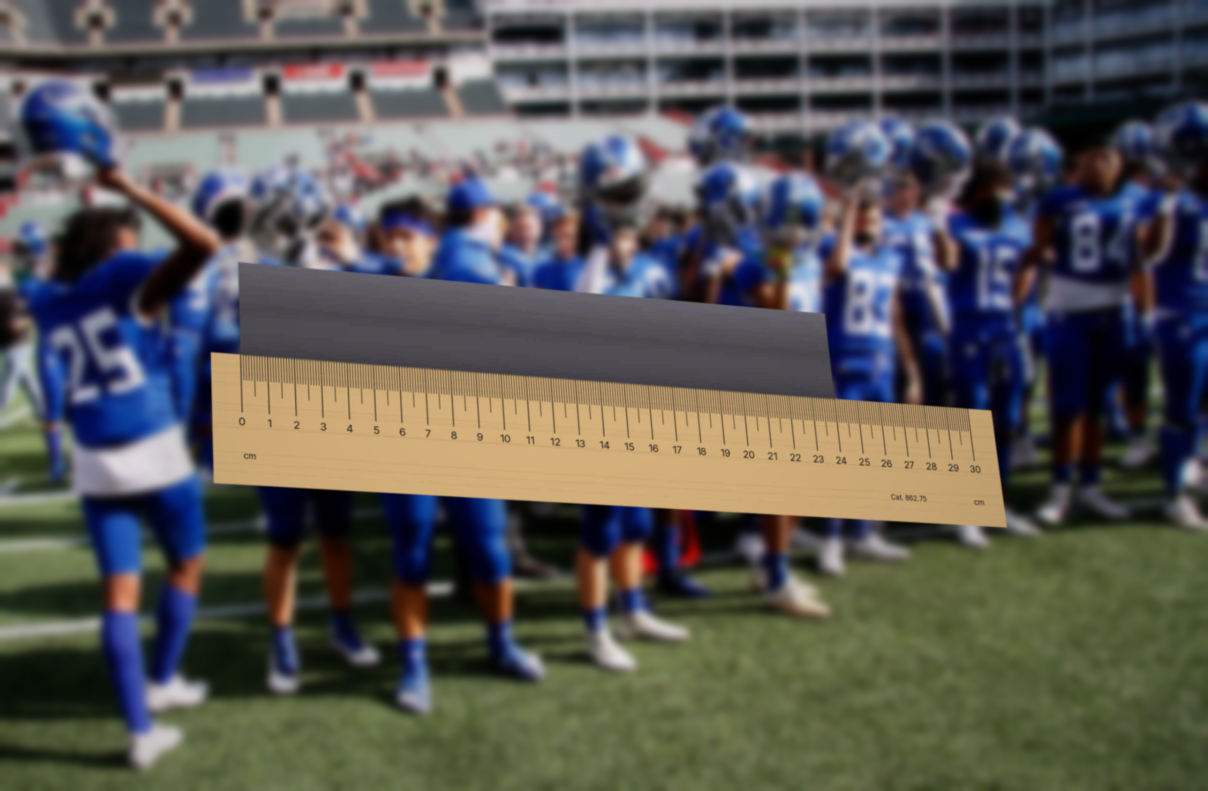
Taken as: 24 cm
